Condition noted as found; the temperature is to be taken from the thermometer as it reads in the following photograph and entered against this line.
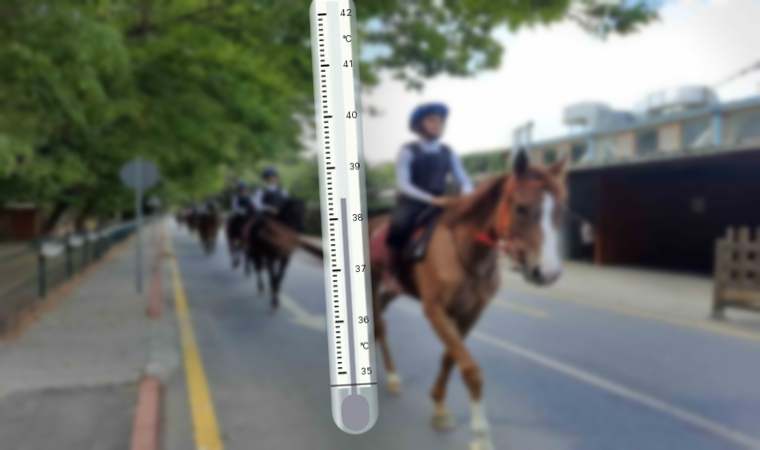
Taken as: 38.4 °C
